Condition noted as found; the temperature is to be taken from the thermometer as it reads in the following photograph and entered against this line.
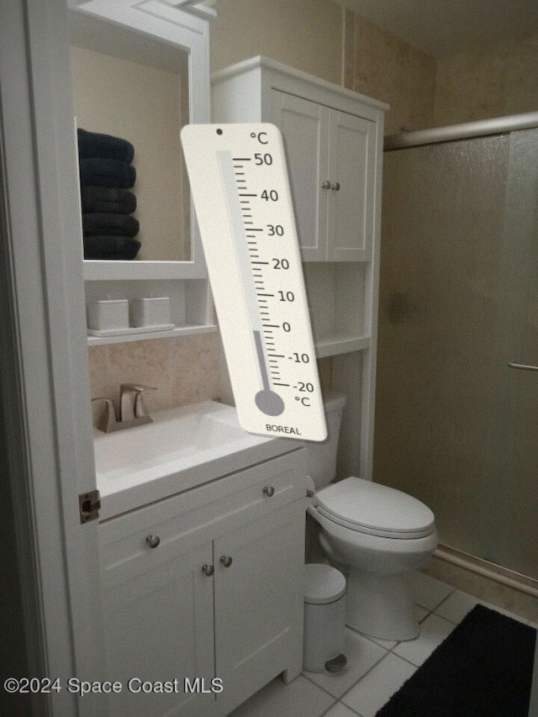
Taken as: -2 °C
